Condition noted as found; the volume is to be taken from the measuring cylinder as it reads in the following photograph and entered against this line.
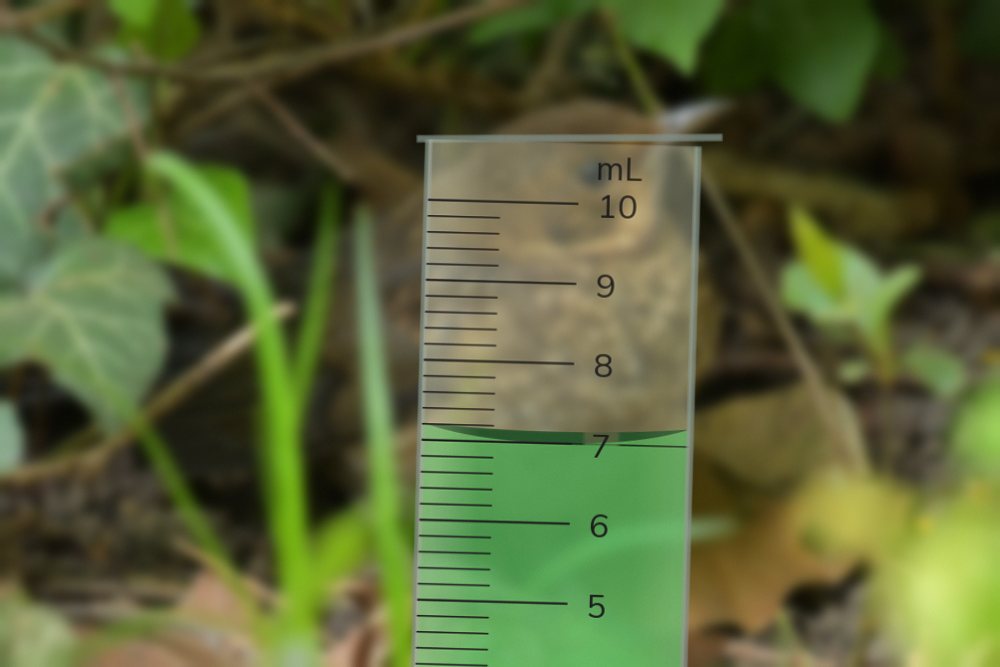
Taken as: 7 mL
